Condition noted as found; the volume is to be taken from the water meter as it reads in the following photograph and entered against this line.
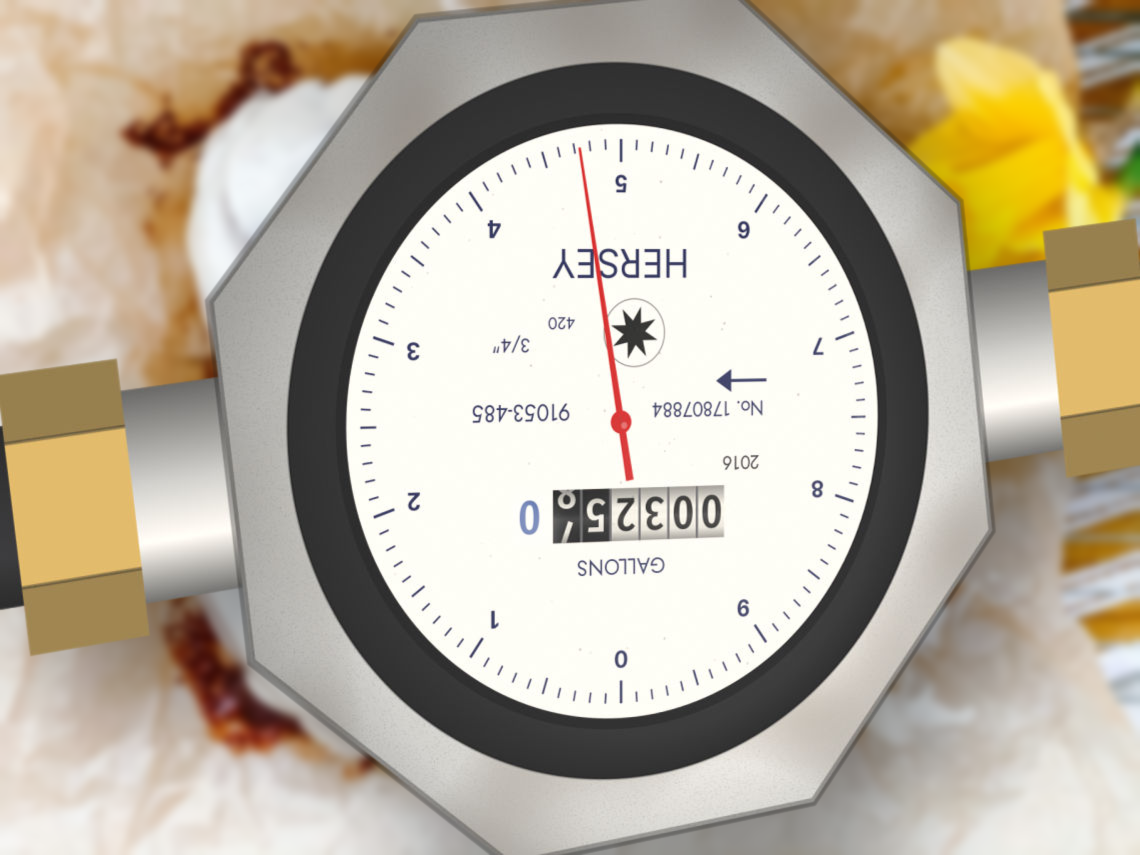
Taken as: 32574.7 gal
